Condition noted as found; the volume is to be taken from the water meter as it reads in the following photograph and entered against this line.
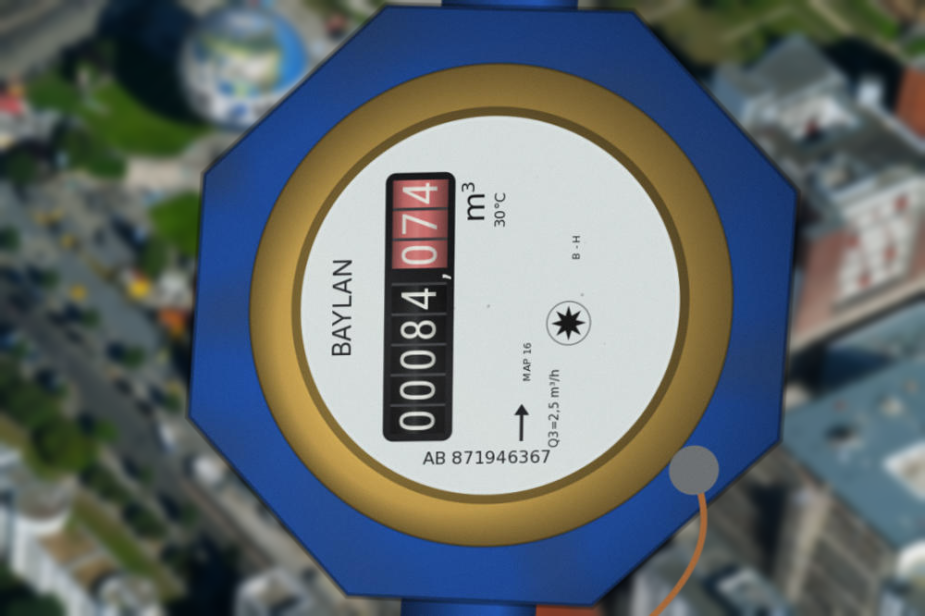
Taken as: 84.074 m³
